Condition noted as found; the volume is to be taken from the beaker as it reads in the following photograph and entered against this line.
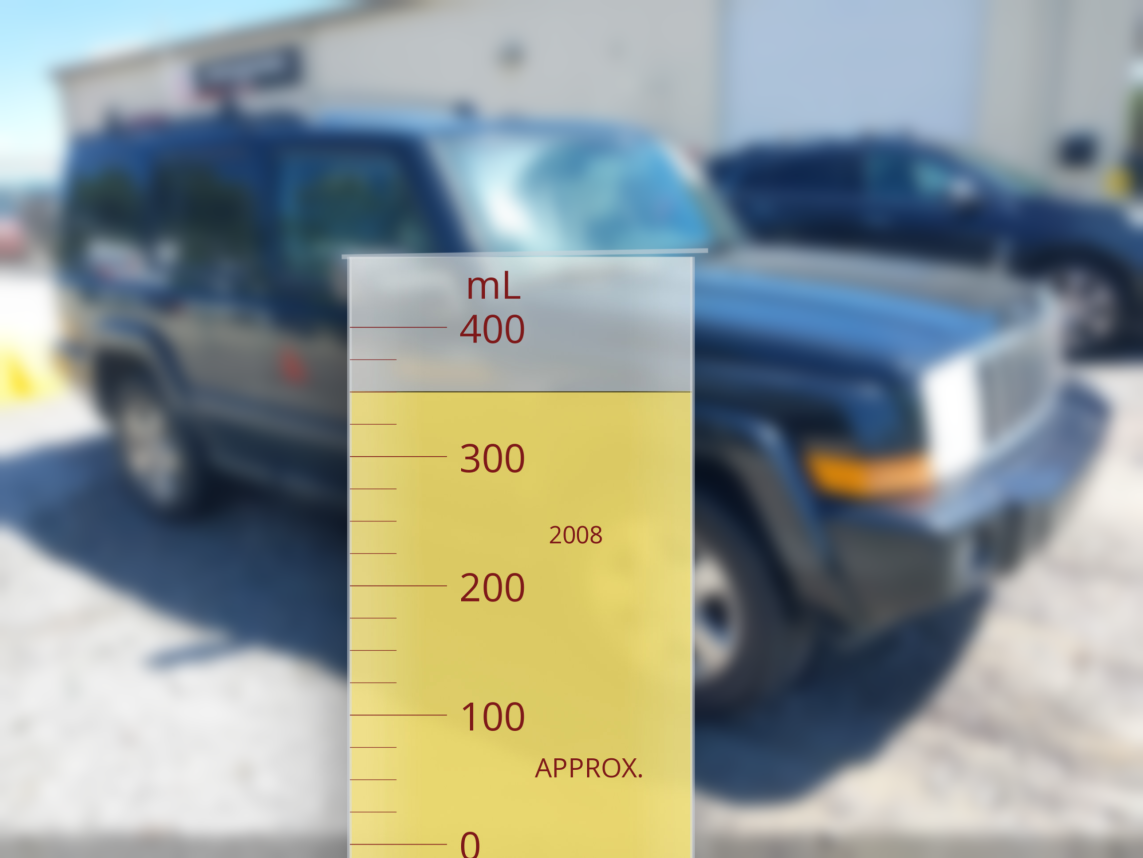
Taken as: 350 mL
